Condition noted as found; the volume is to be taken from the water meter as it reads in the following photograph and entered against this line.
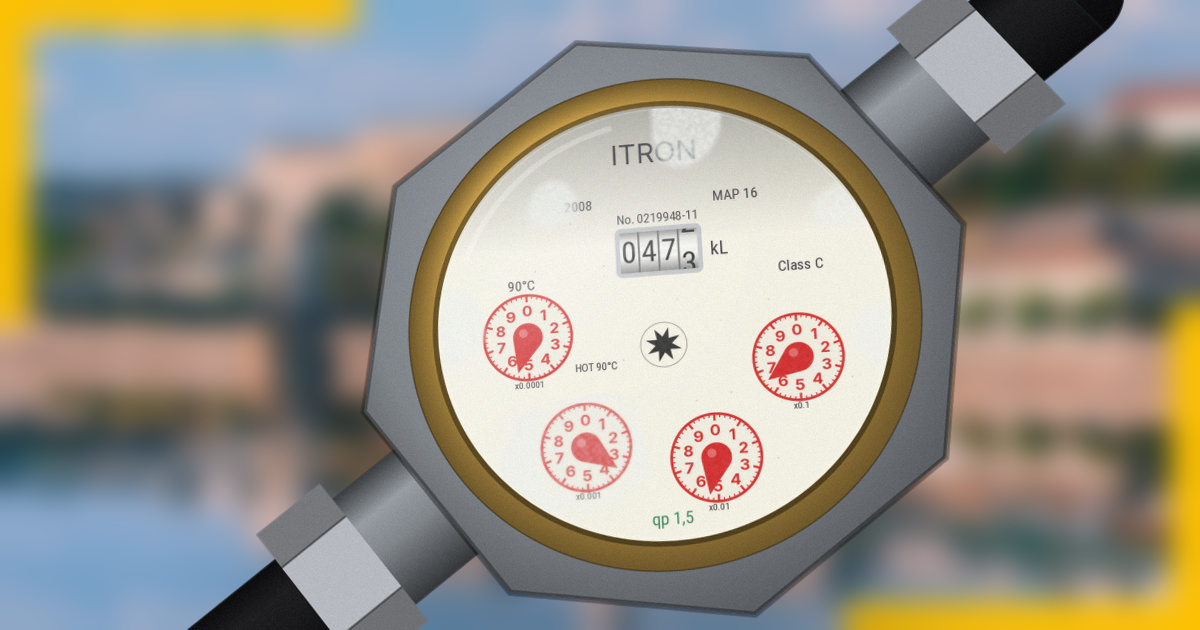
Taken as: 472.6535 kL
